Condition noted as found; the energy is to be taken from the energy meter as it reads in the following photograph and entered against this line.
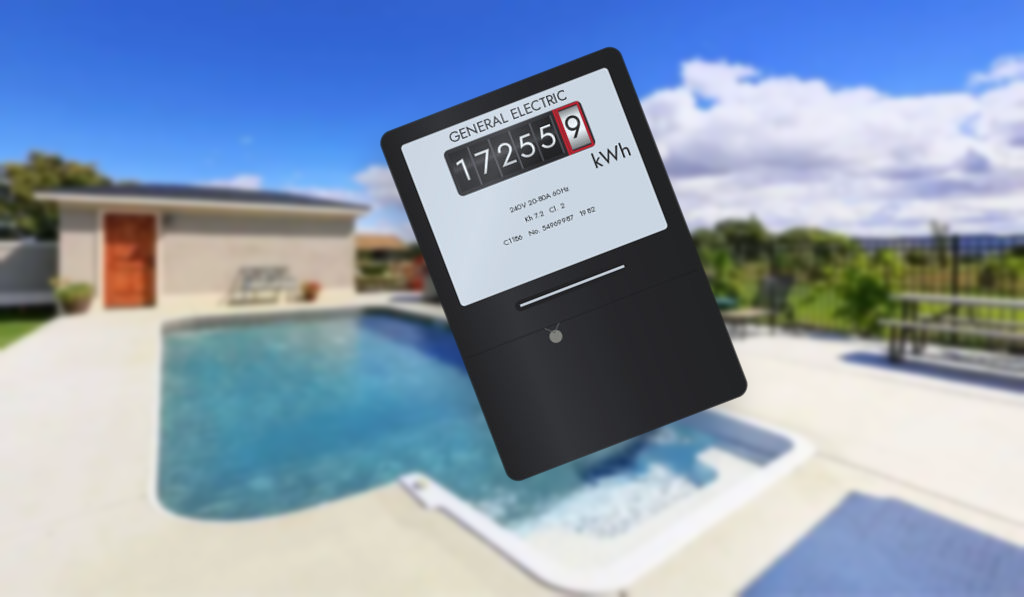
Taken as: 17255.9 kWh
